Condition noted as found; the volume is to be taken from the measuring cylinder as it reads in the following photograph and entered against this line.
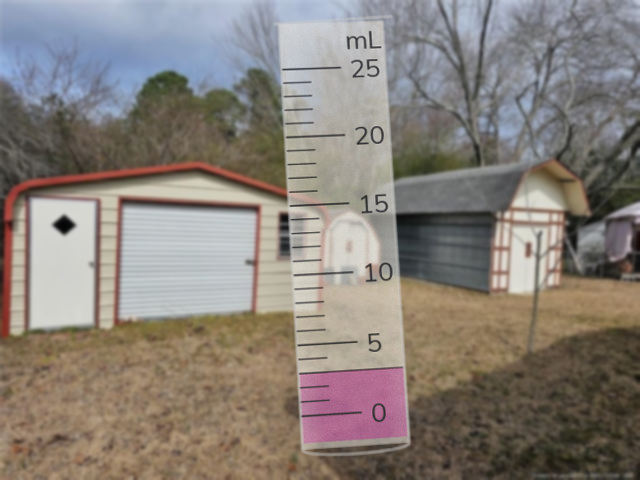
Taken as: 3 mL
